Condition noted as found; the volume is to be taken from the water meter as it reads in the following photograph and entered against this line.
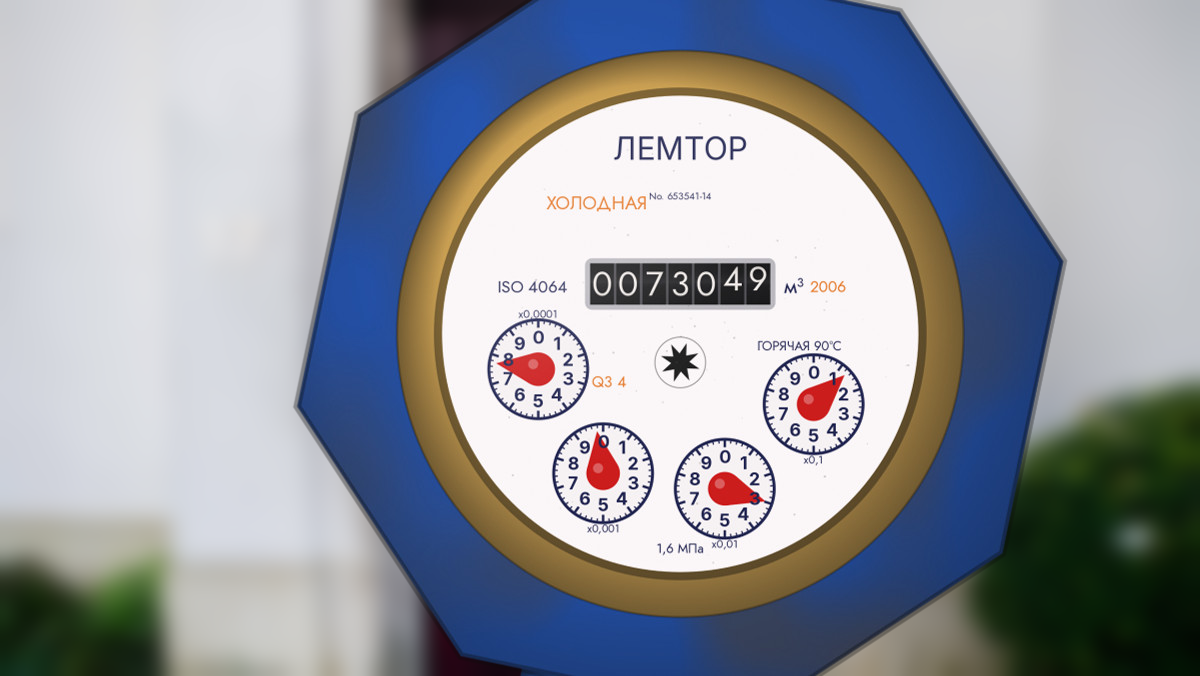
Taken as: 73049.1297 m³
